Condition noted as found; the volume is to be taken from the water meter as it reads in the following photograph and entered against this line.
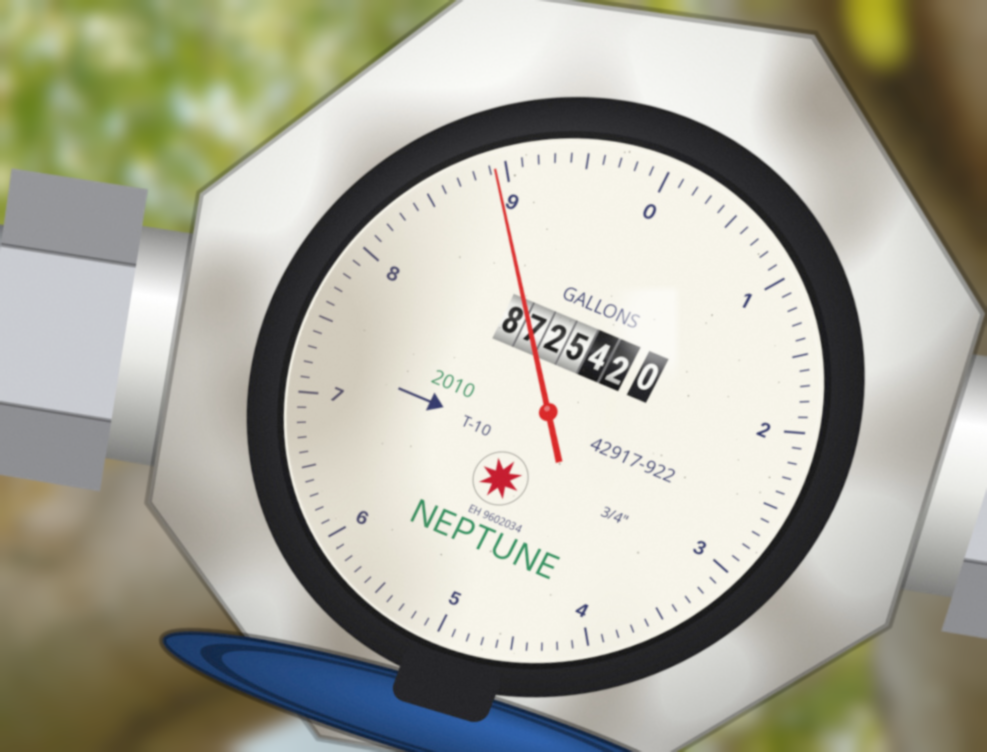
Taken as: 8725418.9 gal
